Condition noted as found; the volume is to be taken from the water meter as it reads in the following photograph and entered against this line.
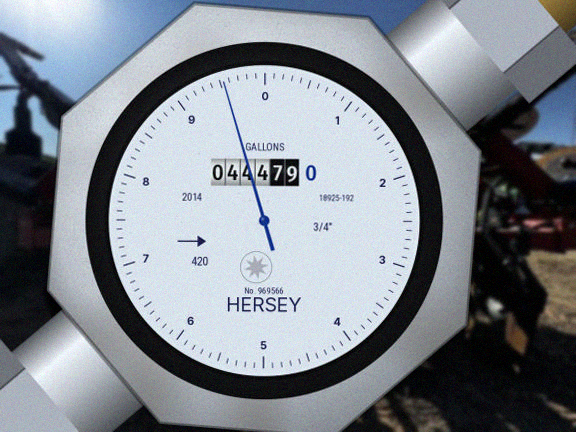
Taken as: 444789.5 gal
